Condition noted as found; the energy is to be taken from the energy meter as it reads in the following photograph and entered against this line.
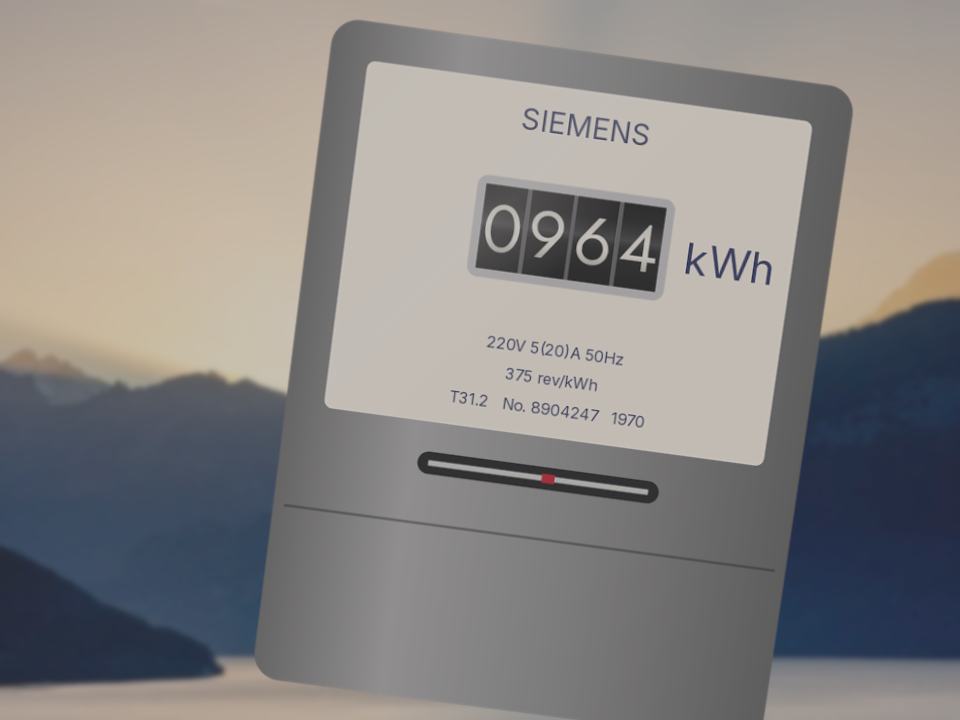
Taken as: 964 kWh
